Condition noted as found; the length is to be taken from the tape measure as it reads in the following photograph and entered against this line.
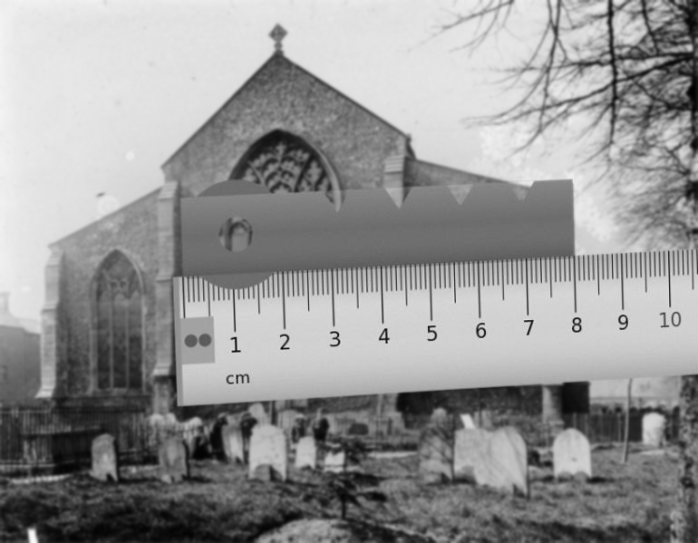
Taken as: 8 cm
